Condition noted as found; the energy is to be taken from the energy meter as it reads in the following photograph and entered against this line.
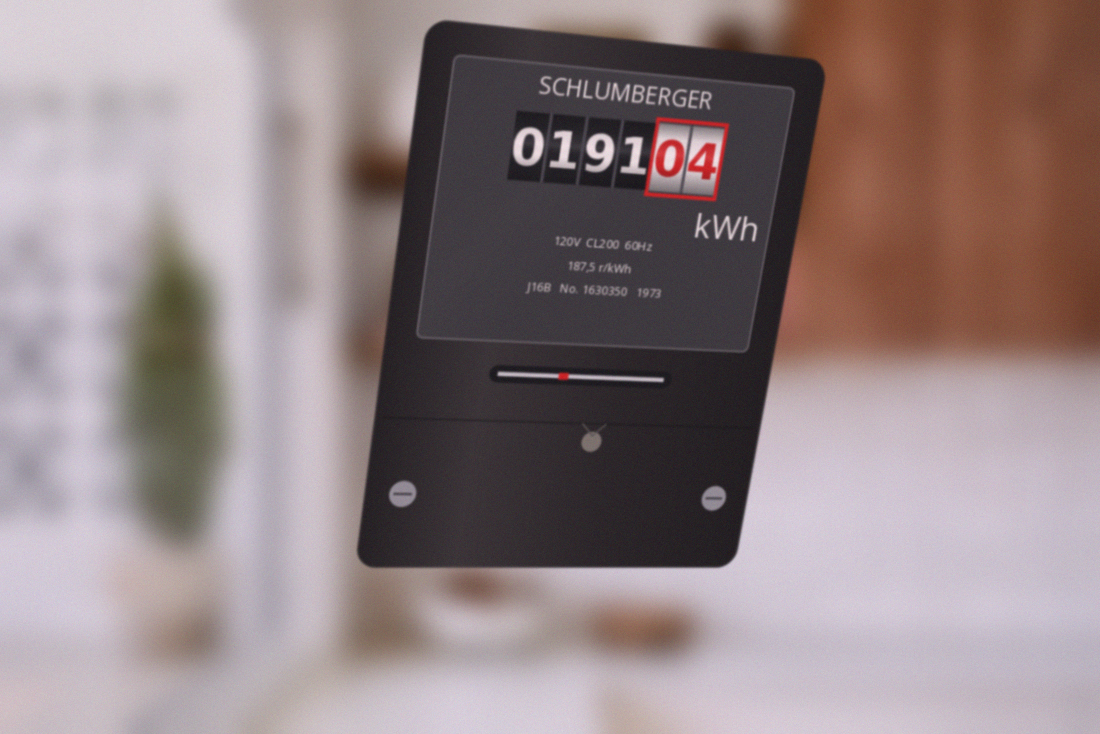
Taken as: 191.04 kWh
